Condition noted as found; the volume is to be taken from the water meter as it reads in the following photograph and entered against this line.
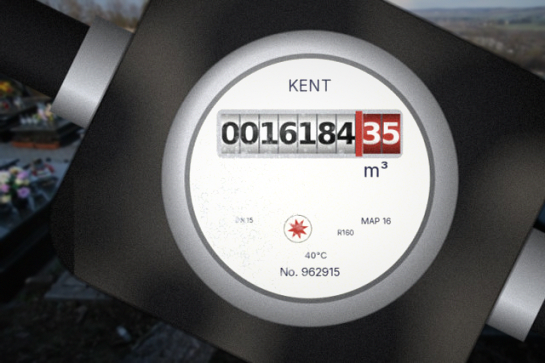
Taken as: 16184.35 m³
